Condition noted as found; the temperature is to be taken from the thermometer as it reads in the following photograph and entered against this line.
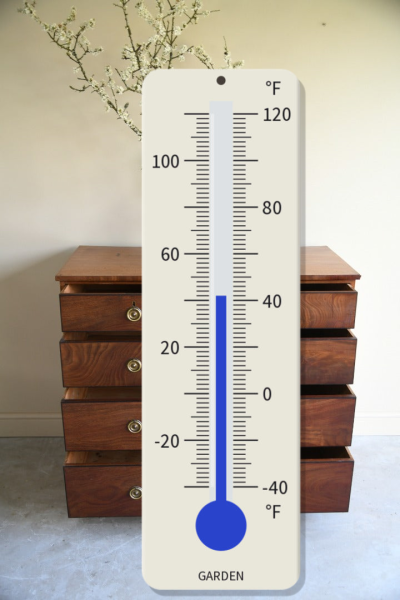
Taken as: 42 °F
